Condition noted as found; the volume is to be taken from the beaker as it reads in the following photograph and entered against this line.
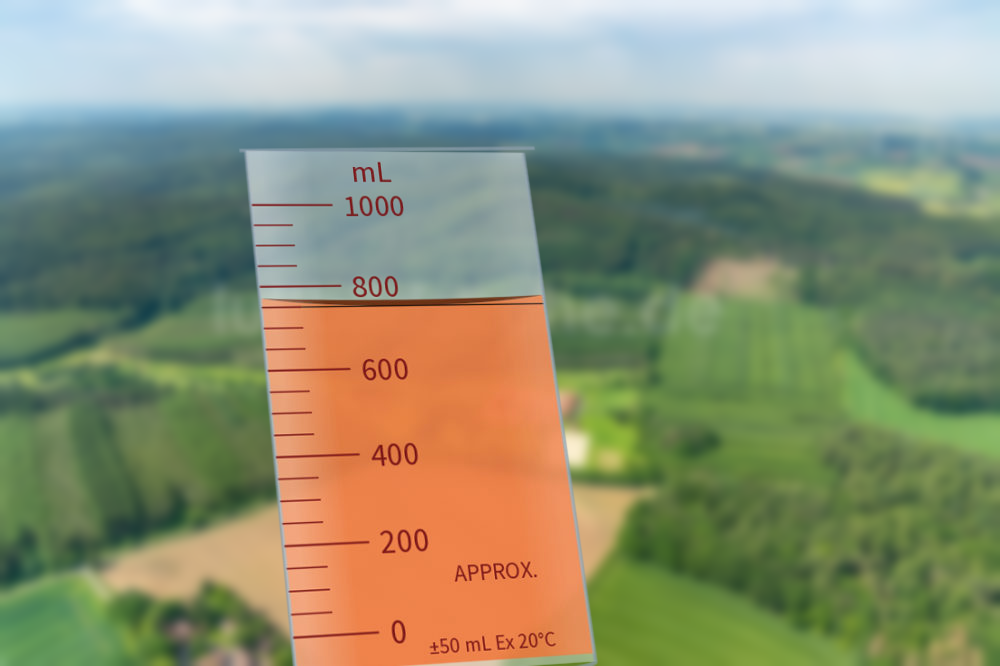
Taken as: 750 mL
